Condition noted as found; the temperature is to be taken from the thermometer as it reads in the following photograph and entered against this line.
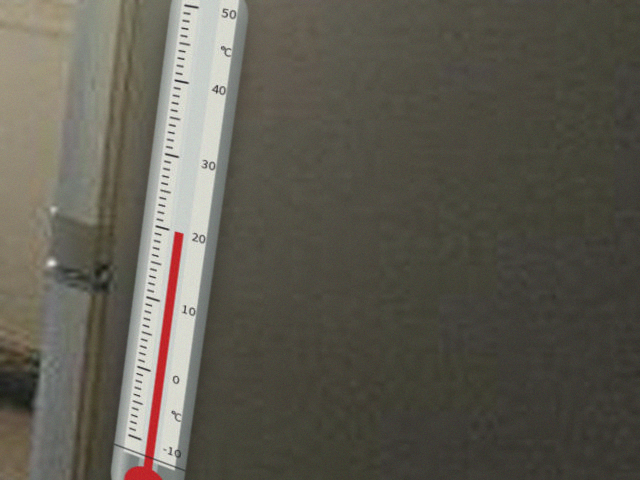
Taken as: 20 °C
